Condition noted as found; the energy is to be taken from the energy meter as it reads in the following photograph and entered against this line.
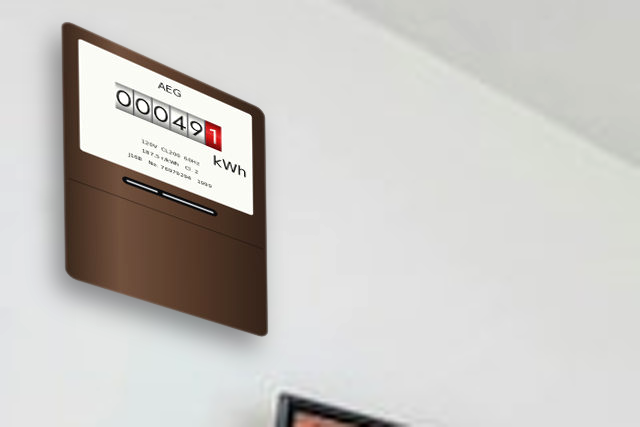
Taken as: 49.1 kWh
